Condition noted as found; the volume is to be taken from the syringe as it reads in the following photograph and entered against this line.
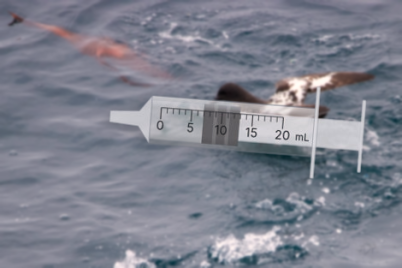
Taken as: 7 mL
